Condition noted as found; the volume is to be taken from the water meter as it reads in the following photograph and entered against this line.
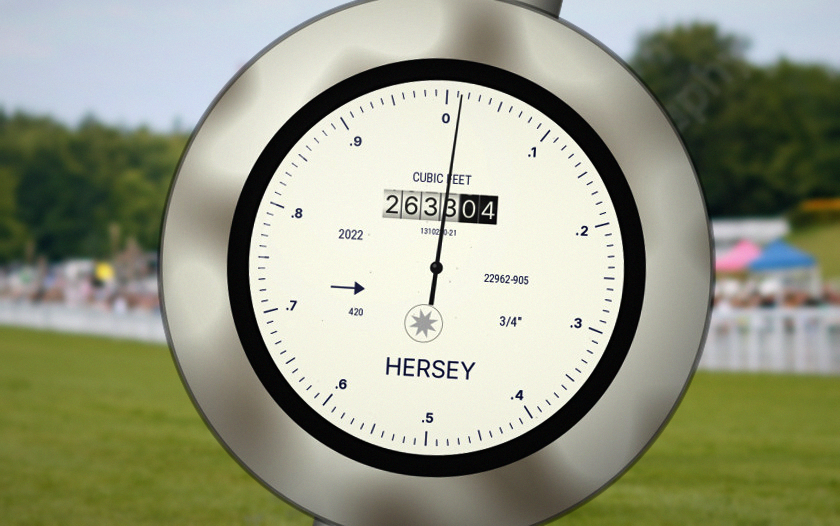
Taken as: 263304.01 ft³
